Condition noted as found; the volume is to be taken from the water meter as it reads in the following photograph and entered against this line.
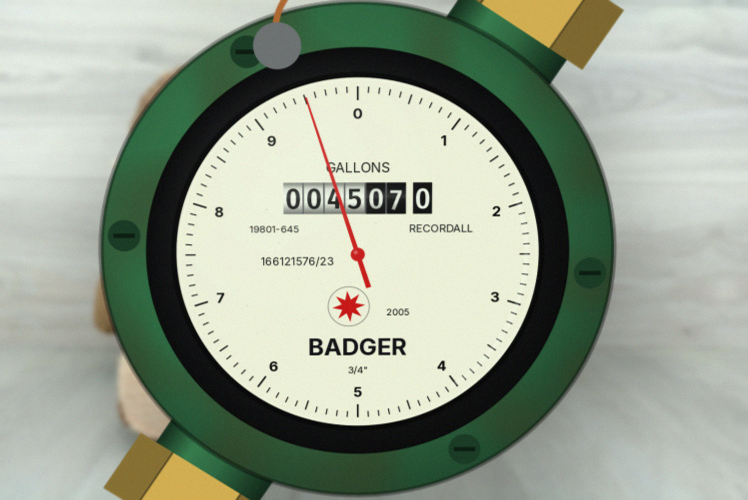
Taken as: 45069.5 gal
